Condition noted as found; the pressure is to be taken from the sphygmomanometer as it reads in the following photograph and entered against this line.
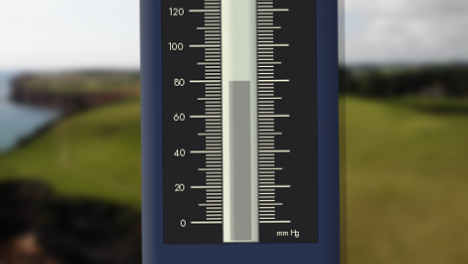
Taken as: 80 mmHg
